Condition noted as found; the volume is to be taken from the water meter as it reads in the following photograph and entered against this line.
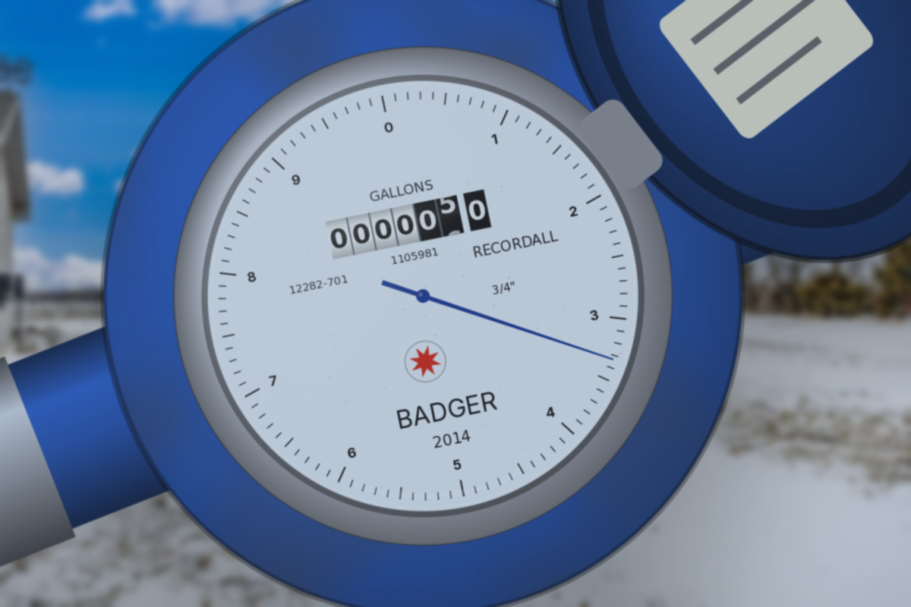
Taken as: 53.3 gal
